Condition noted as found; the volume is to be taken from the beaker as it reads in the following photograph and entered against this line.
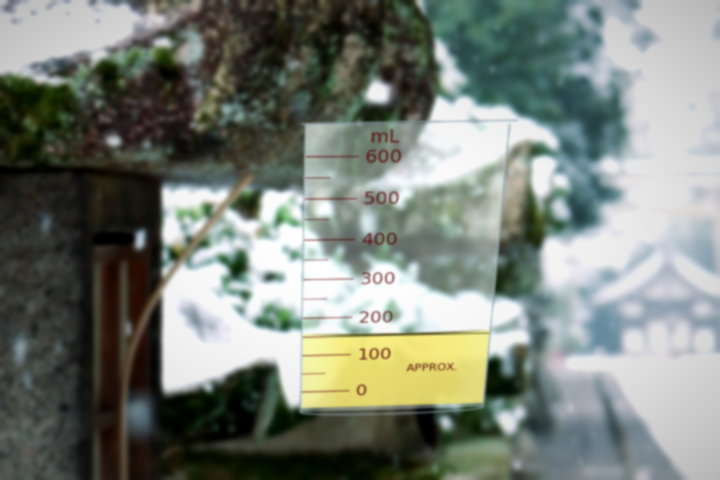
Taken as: 150 mL
